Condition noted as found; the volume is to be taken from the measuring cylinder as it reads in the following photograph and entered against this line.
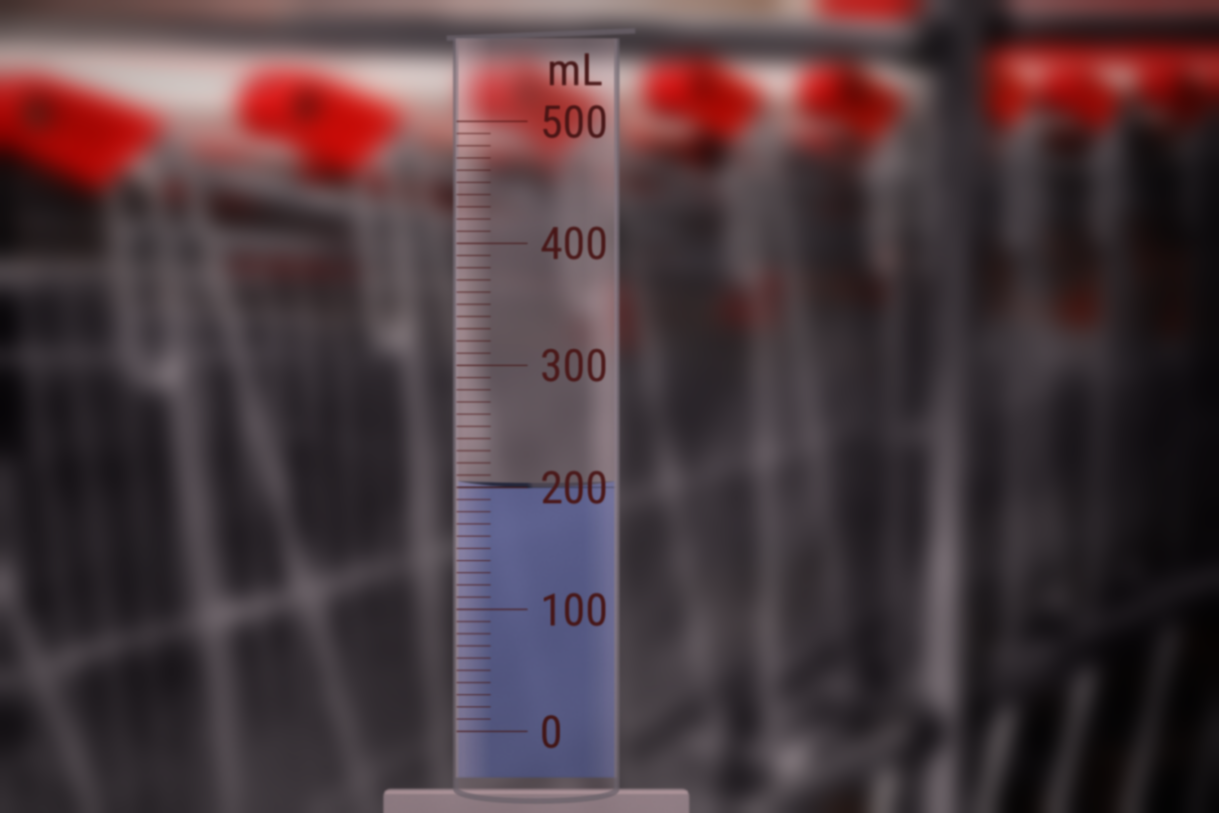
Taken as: 200 mL
